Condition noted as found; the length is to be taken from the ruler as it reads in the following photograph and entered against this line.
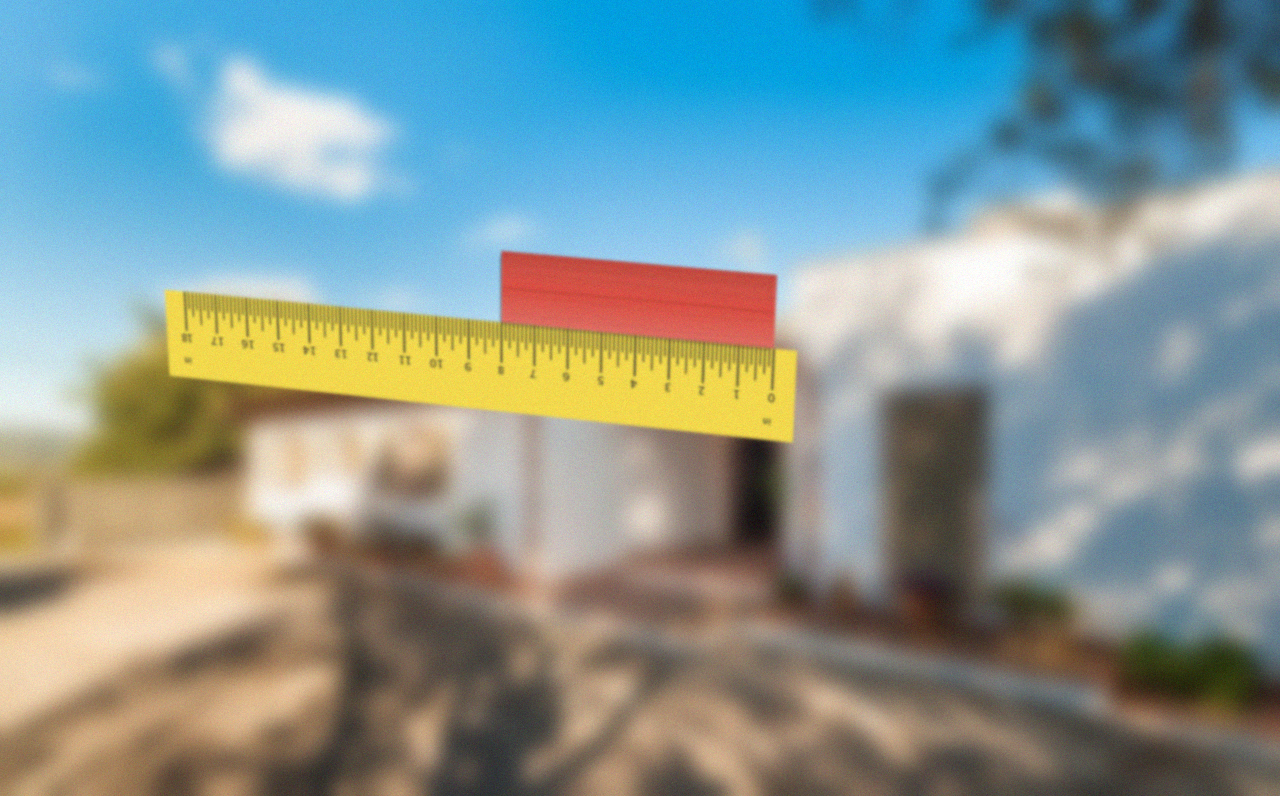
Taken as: 8 in
